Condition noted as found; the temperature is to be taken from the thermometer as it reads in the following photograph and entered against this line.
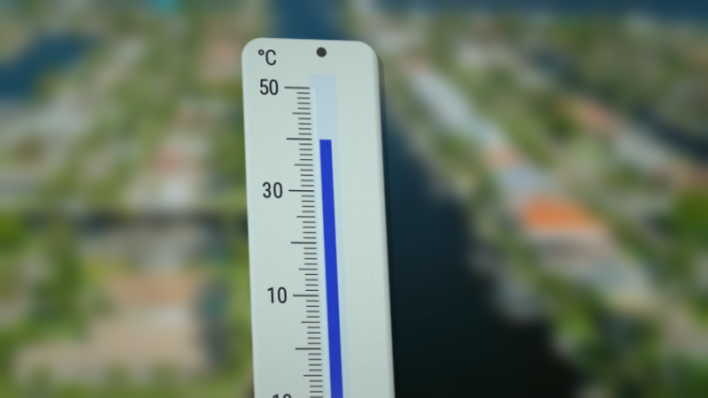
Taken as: 40 °C
